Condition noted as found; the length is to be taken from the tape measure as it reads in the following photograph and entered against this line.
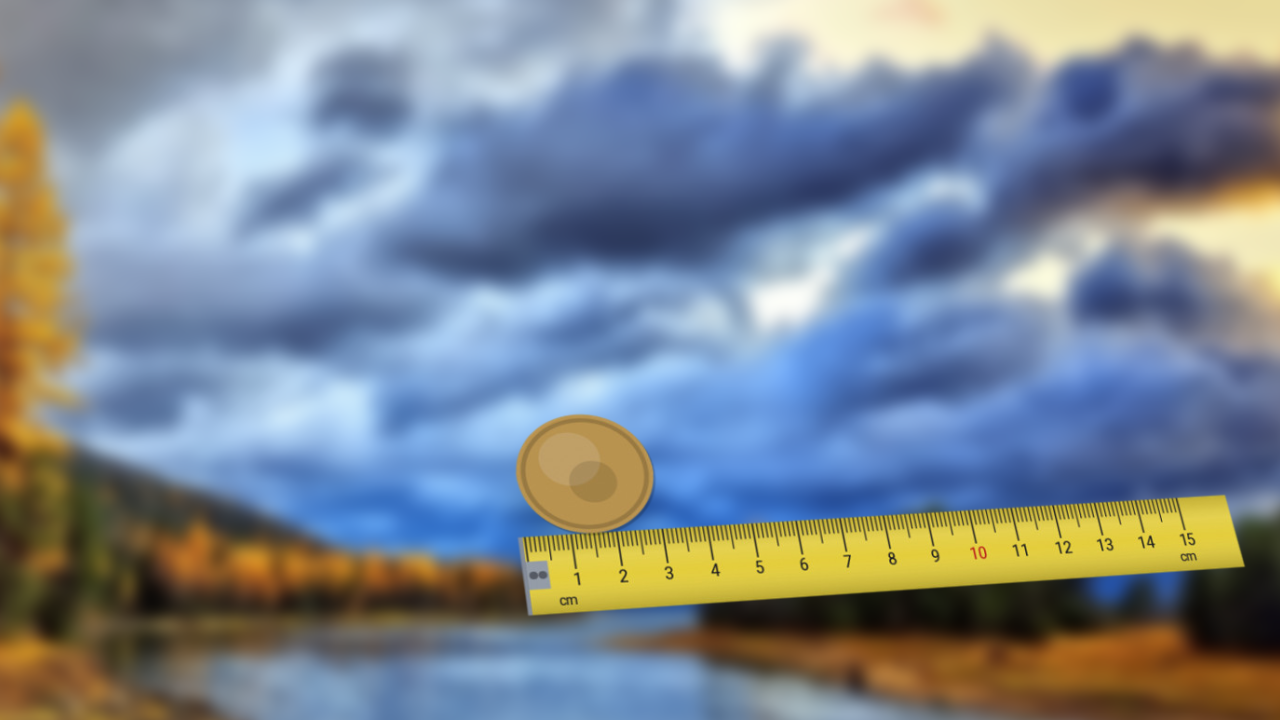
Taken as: 3 cm
